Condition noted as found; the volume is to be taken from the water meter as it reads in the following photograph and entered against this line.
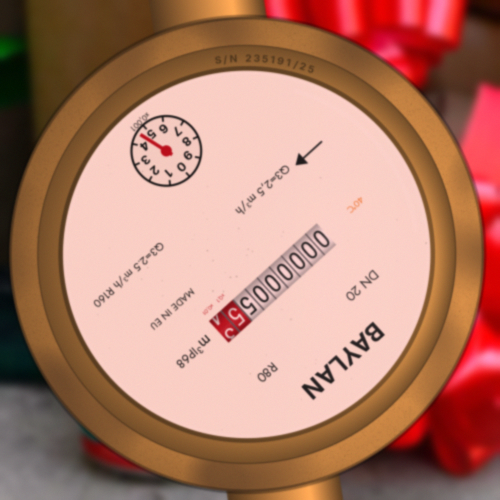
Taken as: 5.534 m³
